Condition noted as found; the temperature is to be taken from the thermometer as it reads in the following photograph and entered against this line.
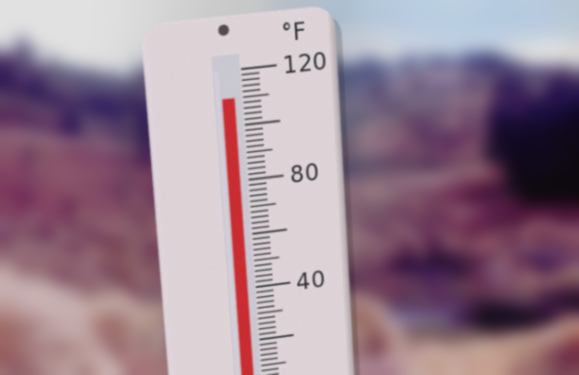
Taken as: 110 °F
